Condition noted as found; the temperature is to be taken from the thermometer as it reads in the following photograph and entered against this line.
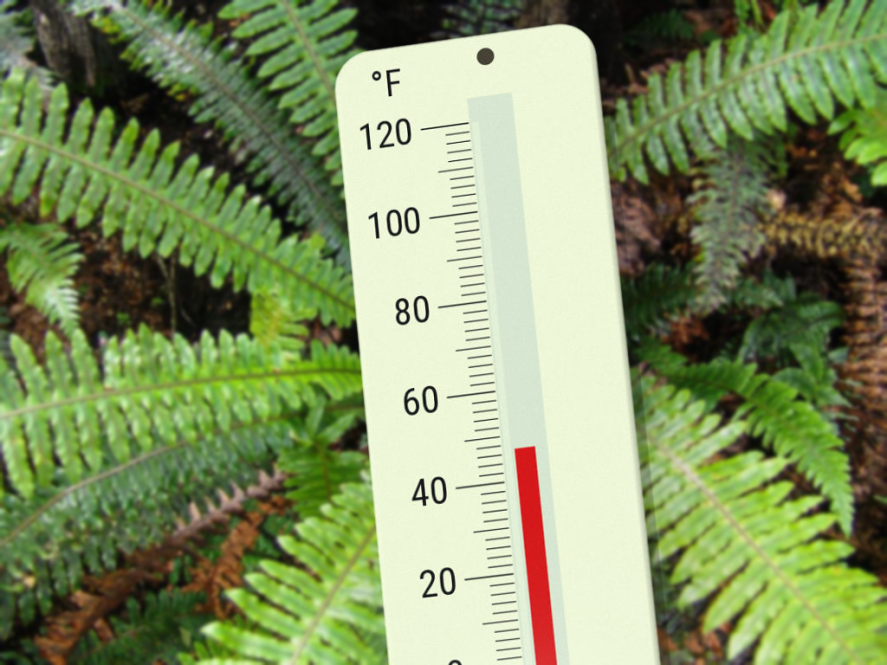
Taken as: 47 °F
